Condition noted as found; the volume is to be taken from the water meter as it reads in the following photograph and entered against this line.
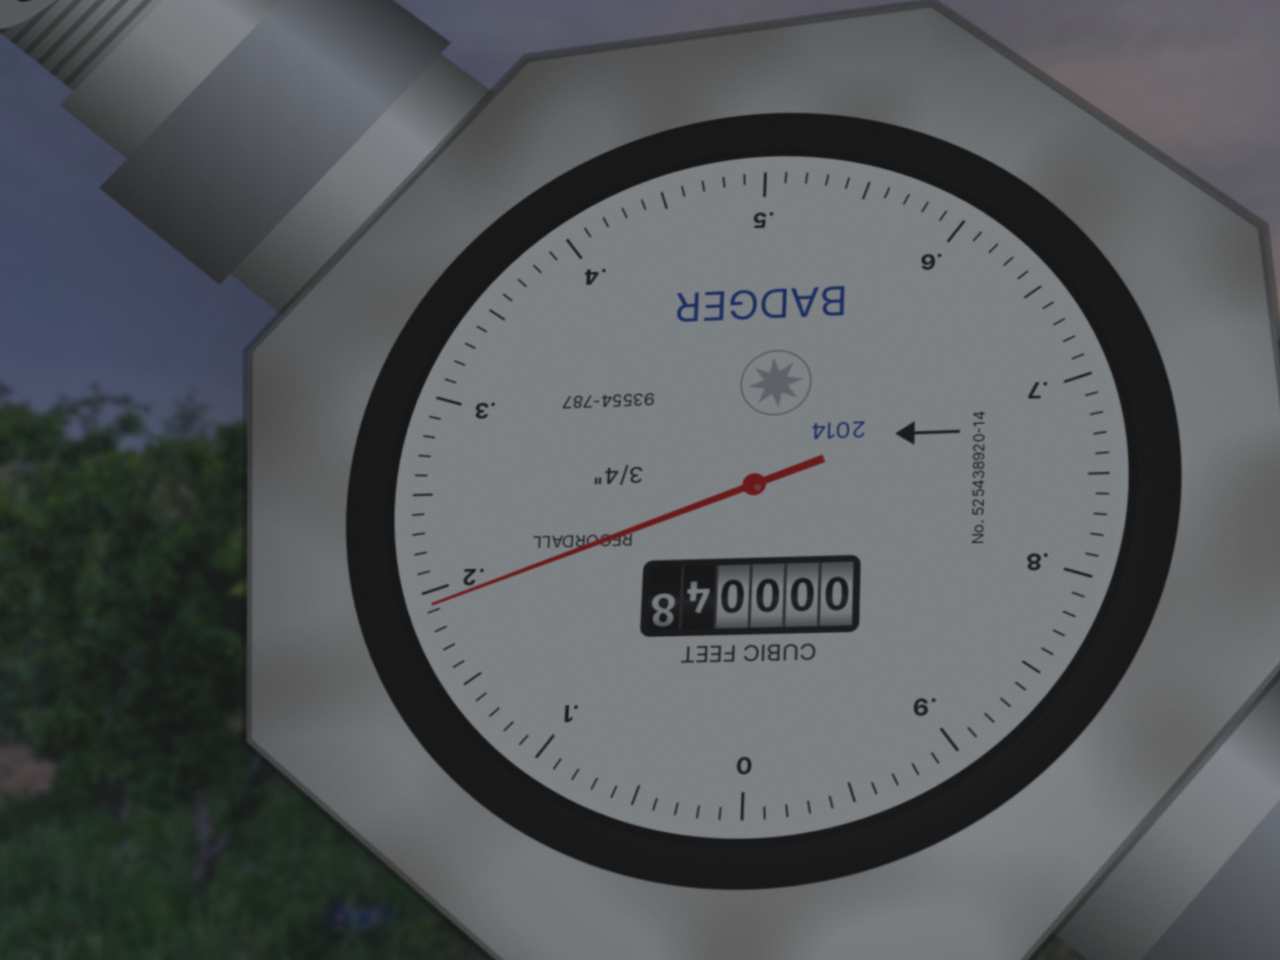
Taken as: 48.19 ft³
